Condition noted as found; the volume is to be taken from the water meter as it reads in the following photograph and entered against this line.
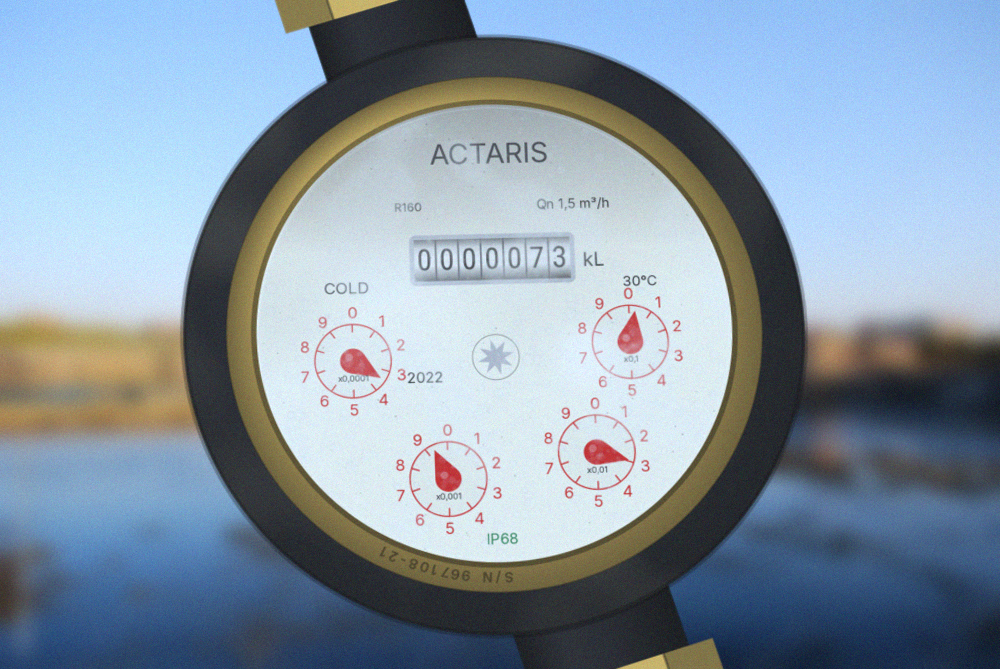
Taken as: 73.0293 kL
